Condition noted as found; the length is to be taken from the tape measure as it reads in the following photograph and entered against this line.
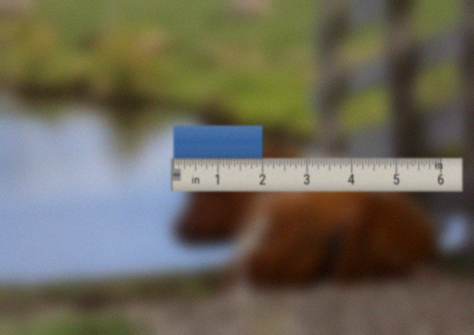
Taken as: 2 in
